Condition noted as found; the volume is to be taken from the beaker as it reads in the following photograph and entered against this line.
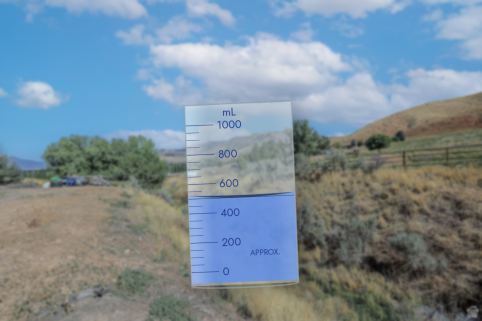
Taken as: 500 mL
